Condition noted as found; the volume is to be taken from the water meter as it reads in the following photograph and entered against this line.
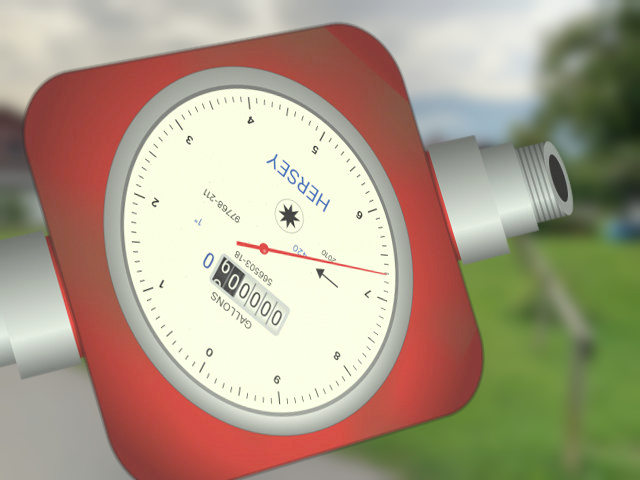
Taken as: 86.7 gal
